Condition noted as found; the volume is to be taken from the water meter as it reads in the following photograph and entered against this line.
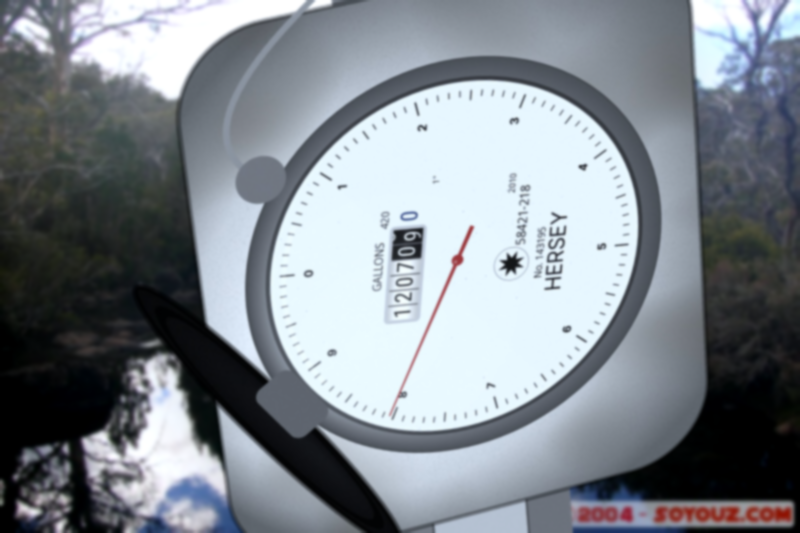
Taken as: 1207088.0 gal
